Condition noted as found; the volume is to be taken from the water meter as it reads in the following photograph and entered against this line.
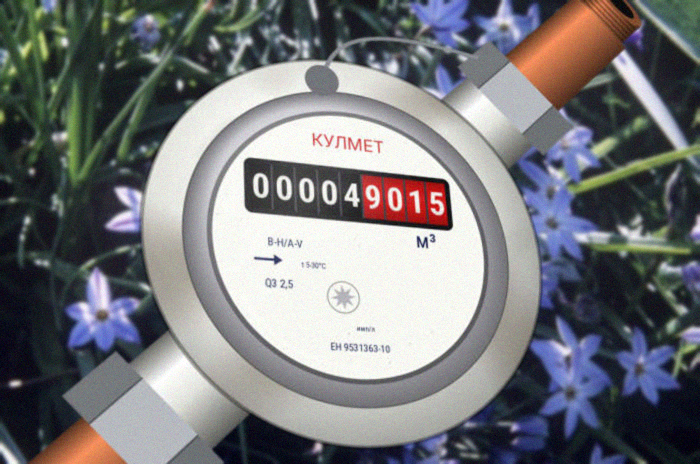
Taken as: 4.9015 m³
